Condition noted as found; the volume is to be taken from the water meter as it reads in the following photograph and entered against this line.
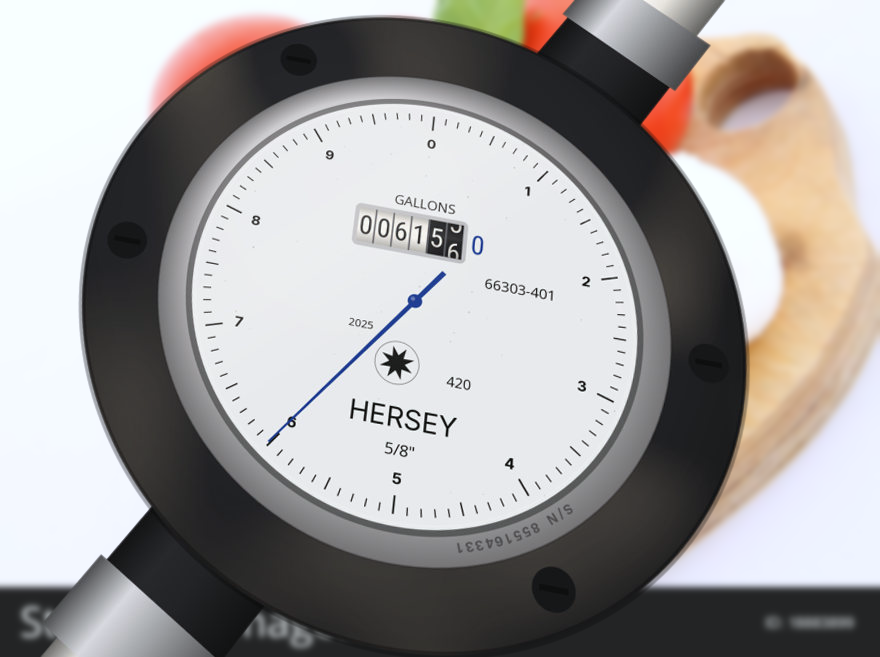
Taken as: 61556.0 gal
